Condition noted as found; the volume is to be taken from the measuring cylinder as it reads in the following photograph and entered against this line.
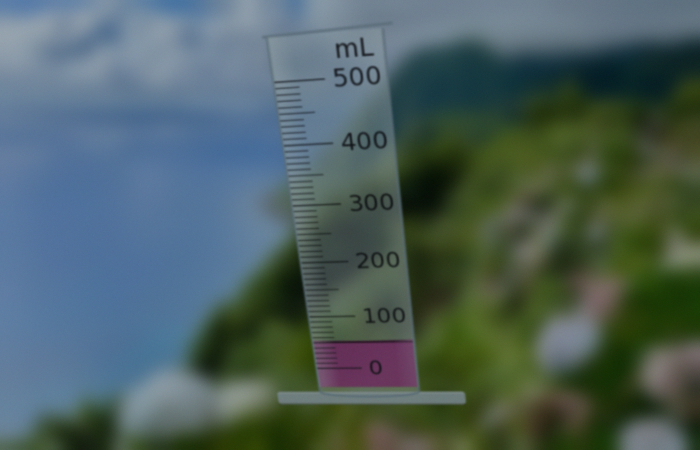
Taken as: 50 mL
